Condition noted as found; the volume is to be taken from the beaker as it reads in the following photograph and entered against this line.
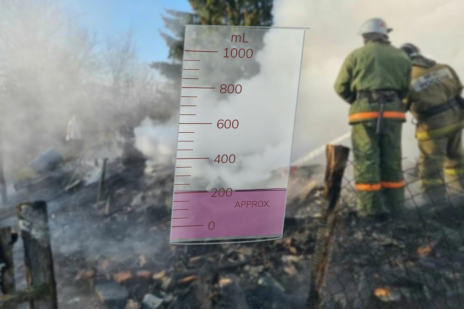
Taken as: 200 mL
